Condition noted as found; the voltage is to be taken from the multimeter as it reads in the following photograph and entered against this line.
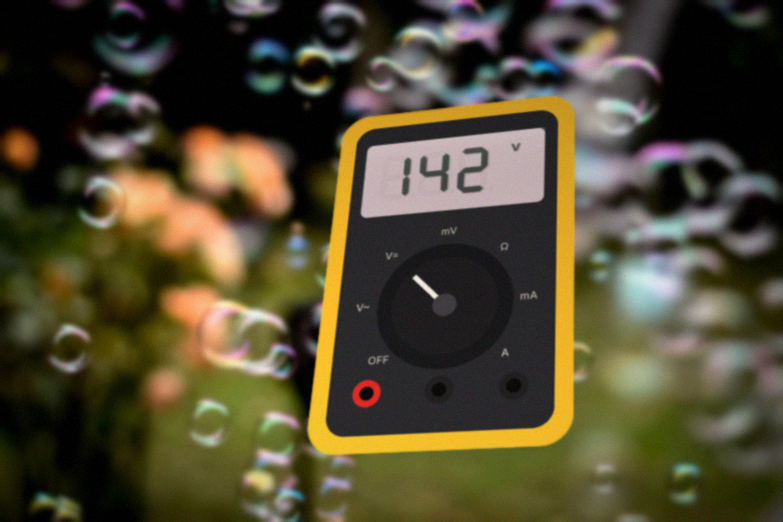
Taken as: 142 V
